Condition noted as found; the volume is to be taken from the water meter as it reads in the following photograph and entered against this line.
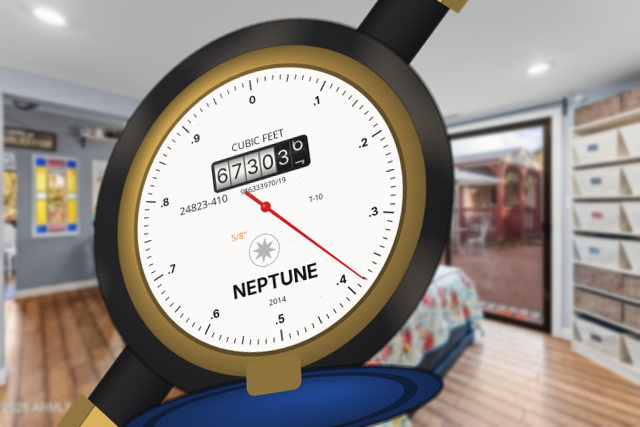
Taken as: 673036.38 ft³
